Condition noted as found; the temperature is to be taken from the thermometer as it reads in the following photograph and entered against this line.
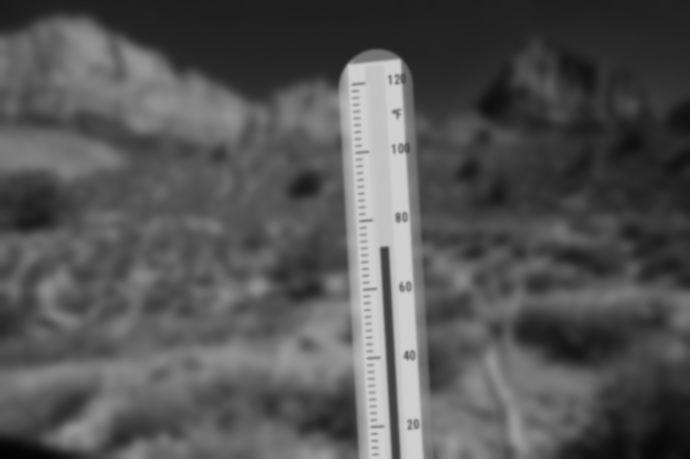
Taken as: 72 °F
